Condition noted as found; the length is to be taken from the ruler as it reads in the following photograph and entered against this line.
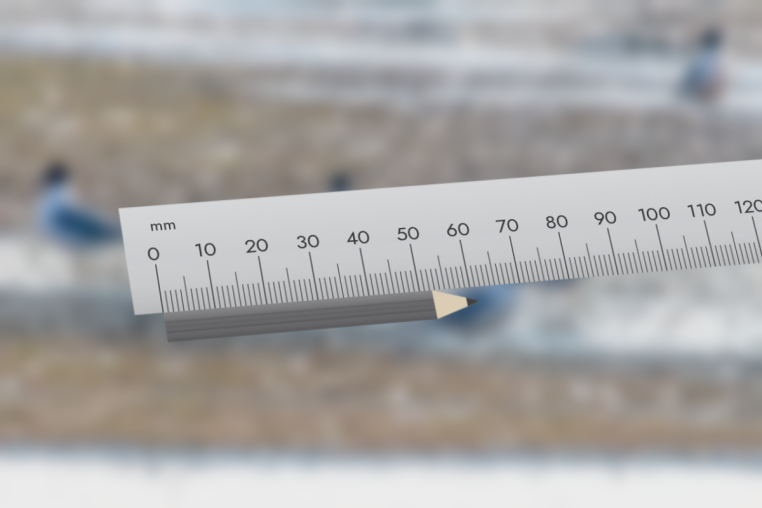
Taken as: 61 mm
